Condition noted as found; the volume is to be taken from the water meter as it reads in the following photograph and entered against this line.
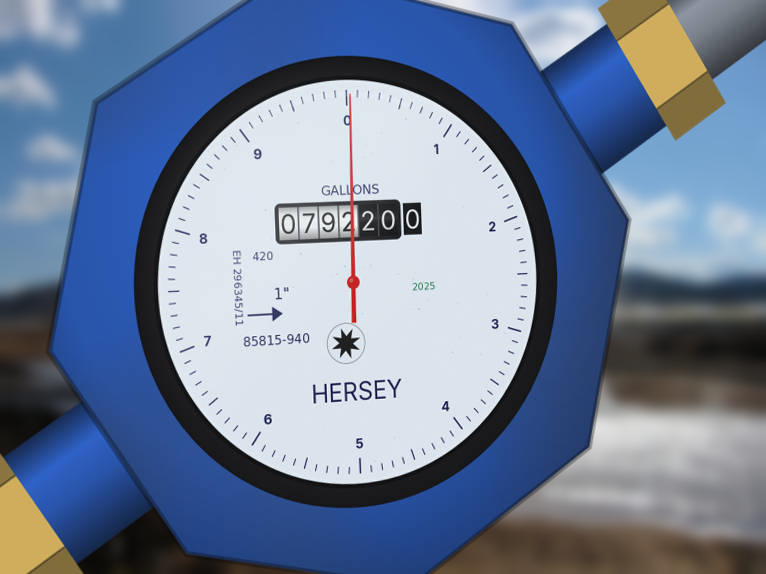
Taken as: 792200.0 gal
